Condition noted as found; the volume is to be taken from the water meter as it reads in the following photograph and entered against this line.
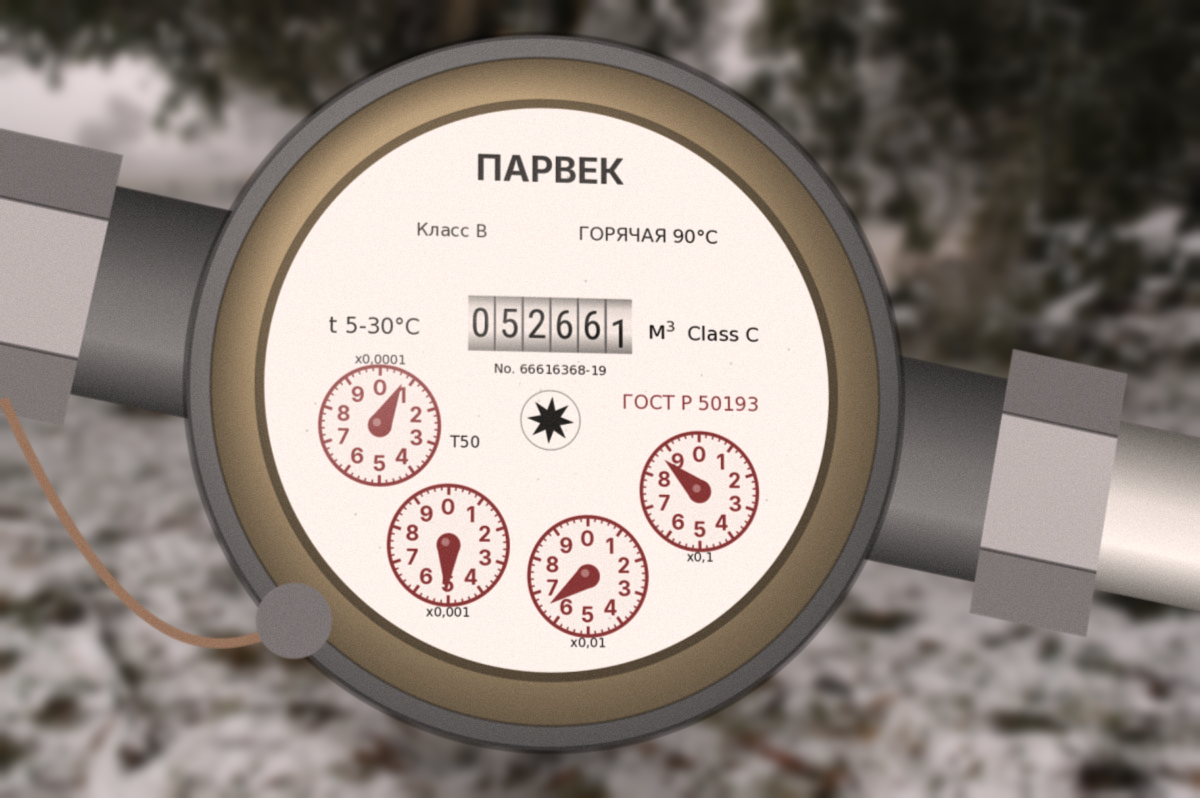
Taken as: 52660.8650 m³
